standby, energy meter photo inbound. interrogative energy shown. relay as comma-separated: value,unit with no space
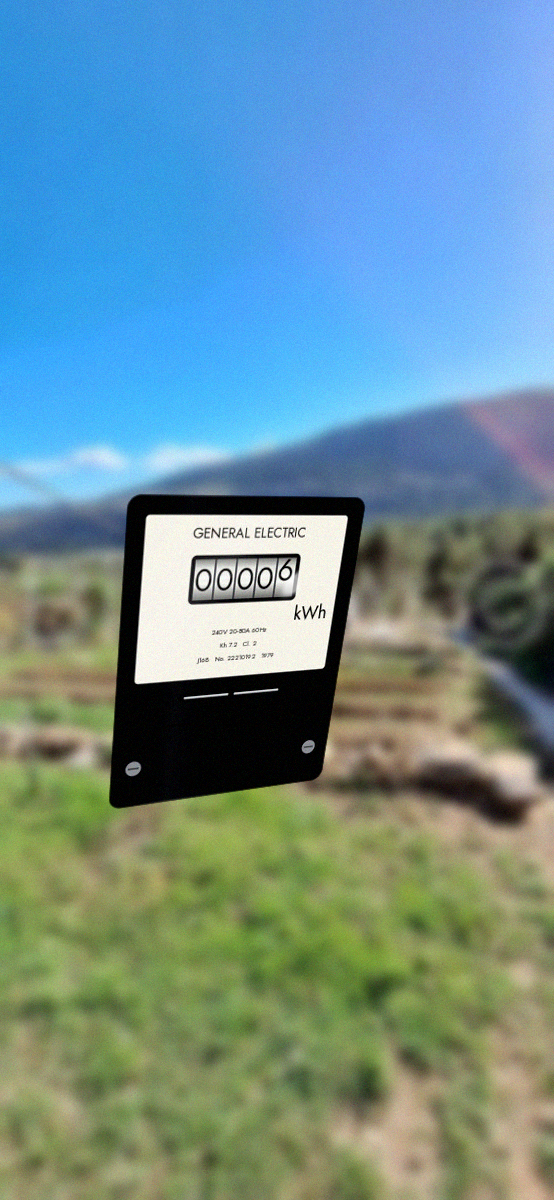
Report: 6,kWh
